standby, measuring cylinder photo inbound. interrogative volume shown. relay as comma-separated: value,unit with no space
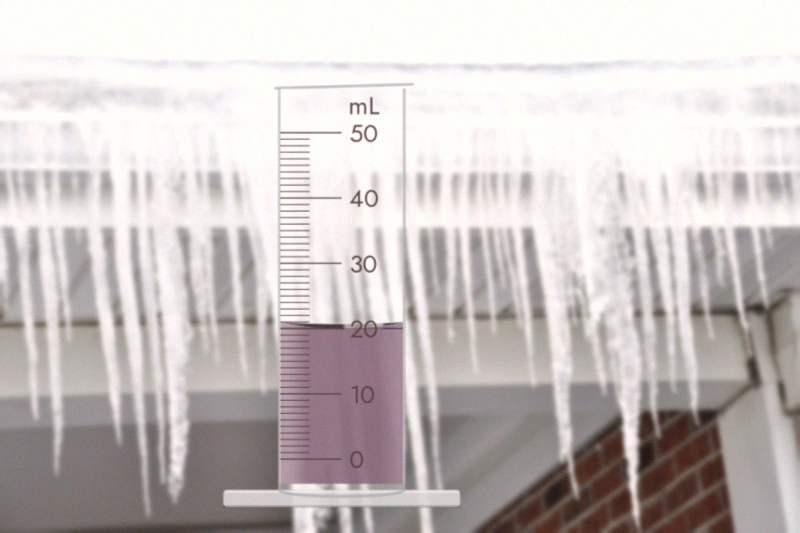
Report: 20,mL
